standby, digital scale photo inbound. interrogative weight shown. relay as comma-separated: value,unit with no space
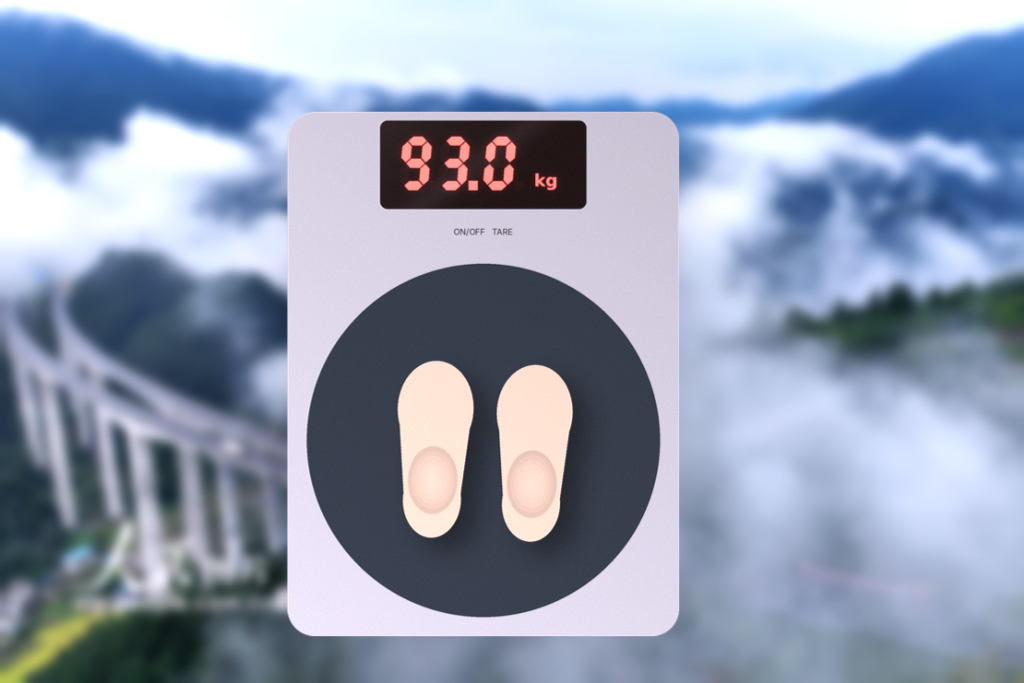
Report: 93.0,kg
